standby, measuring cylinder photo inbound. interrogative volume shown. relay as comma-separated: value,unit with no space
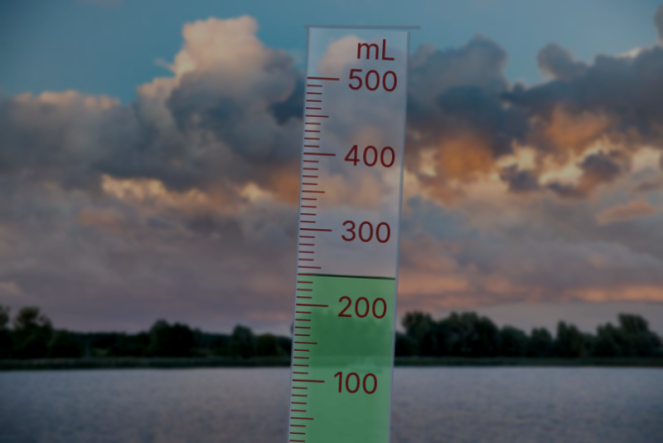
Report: 240,mL
